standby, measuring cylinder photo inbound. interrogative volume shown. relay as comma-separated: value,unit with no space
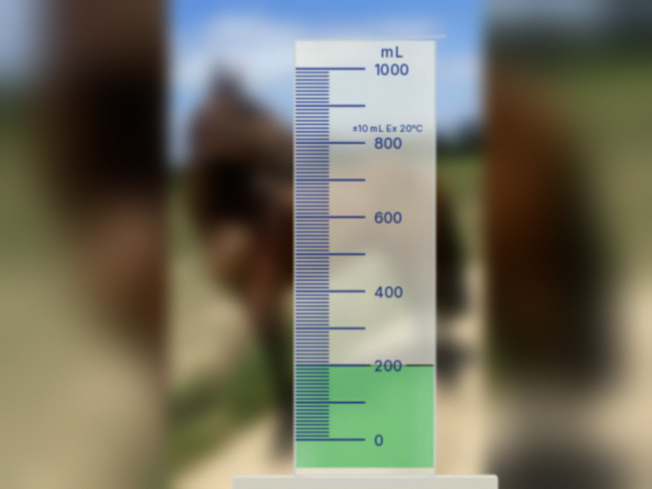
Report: 200,mL
